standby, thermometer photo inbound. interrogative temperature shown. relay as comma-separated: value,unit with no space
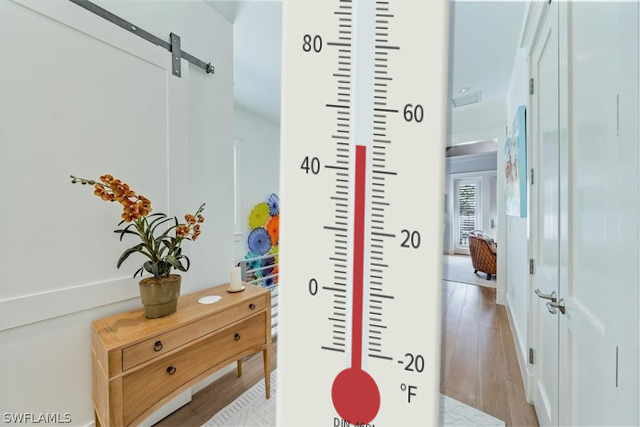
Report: 48,°F
